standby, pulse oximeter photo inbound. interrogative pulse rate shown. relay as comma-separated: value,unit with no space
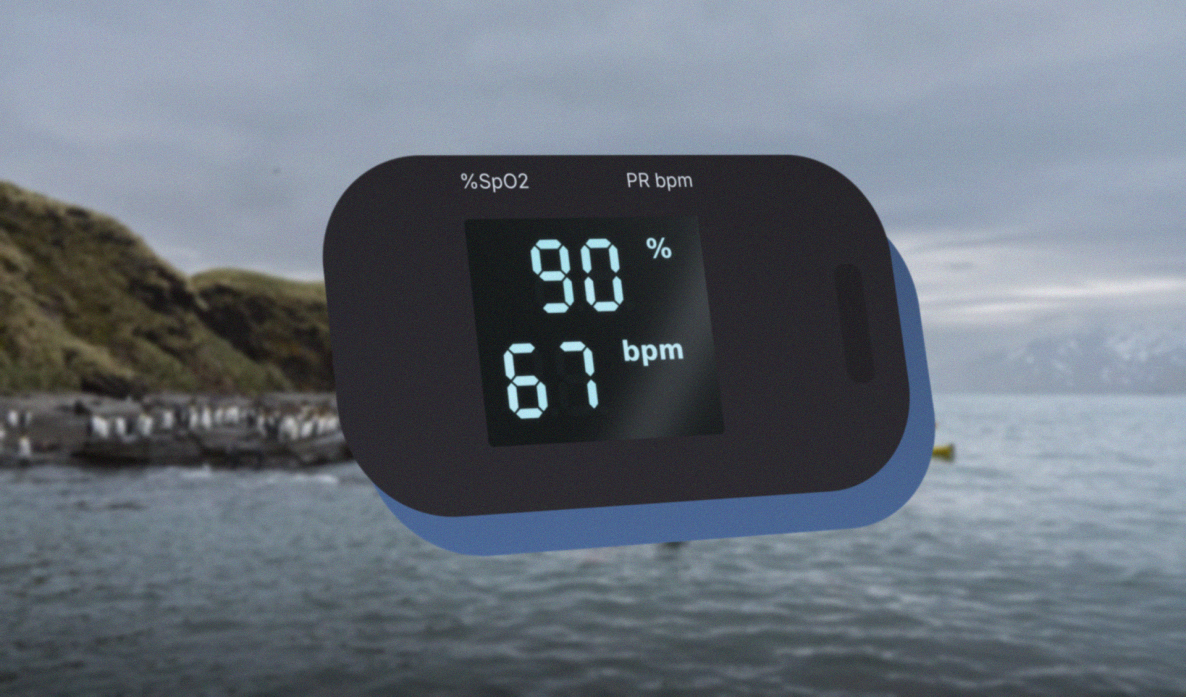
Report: 67,bpm
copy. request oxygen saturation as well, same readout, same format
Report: 90,%
